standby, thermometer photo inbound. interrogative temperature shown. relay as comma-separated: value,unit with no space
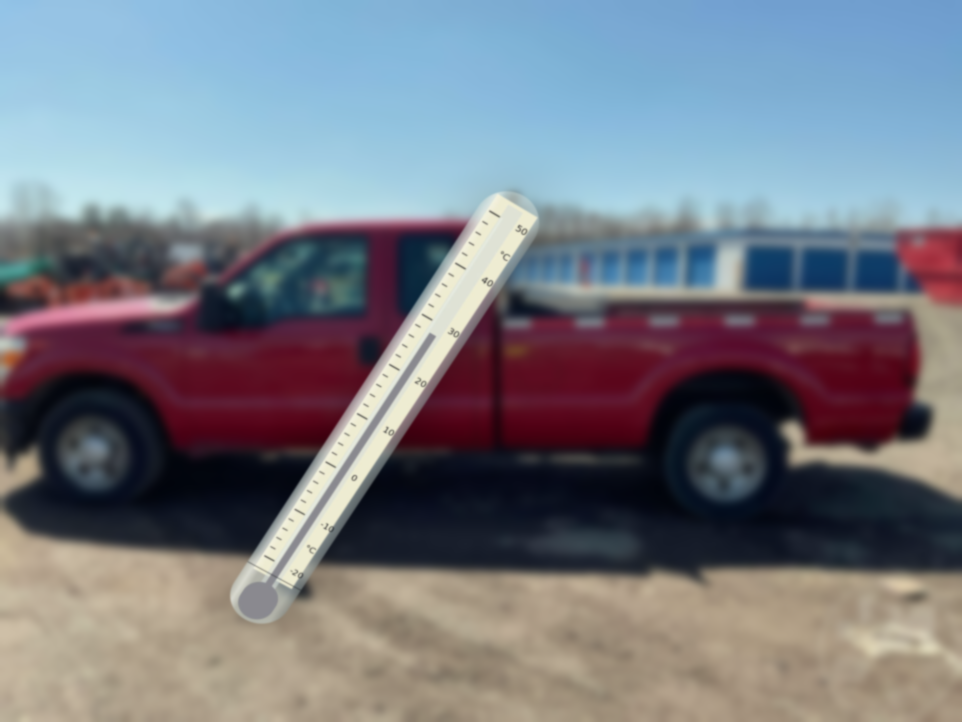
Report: 28,°C
